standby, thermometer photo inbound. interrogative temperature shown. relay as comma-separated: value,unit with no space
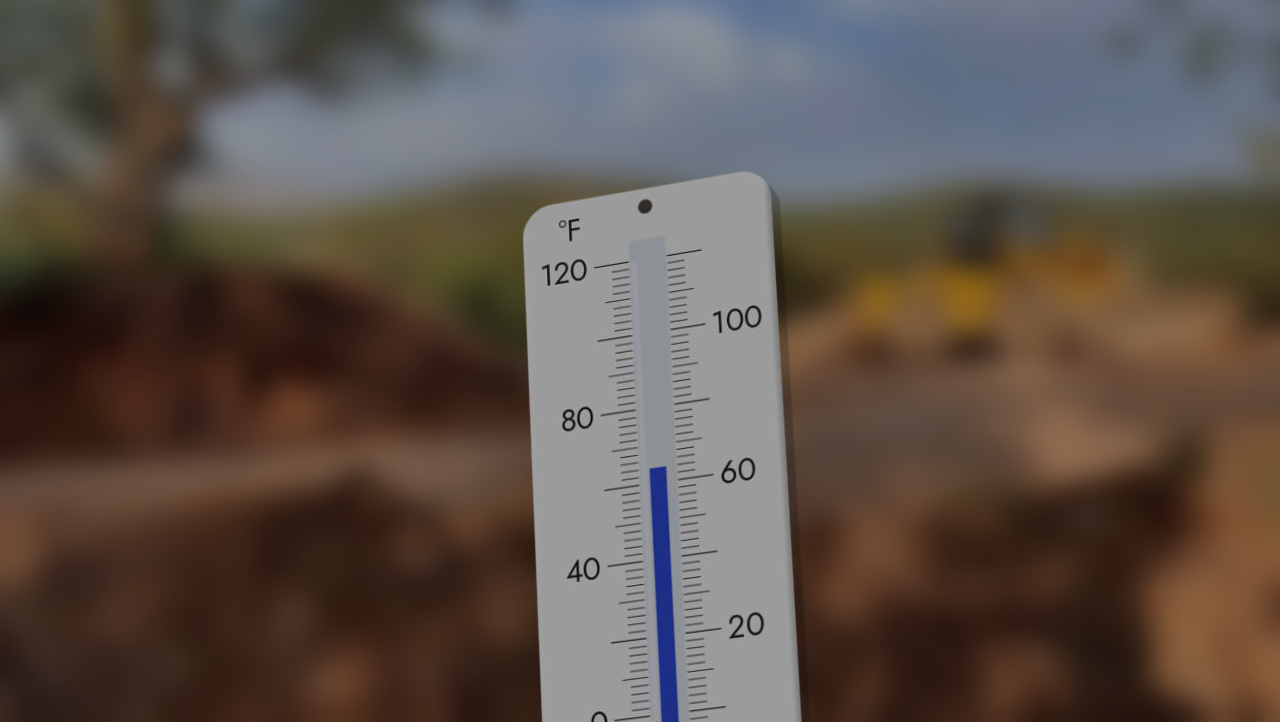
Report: 64,°F
